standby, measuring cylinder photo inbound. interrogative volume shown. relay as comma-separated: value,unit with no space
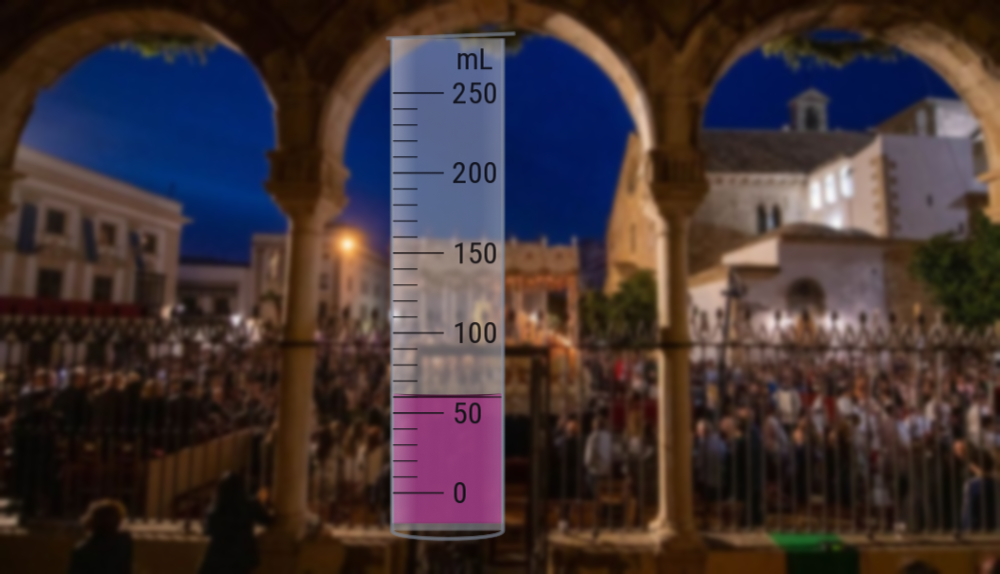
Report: 60,mL
